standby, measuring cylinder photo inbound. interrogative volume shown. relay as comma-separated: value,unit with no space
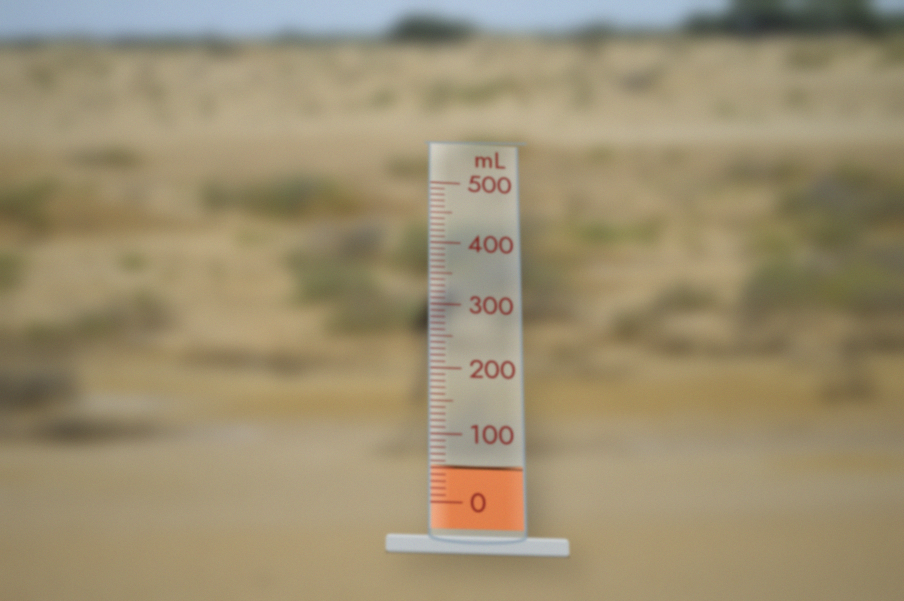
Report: 50,mL
